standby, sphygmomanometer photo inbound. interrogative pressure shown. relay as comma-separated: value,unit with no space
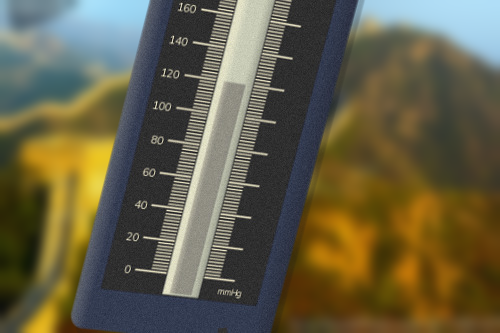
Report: 120,mmHg
